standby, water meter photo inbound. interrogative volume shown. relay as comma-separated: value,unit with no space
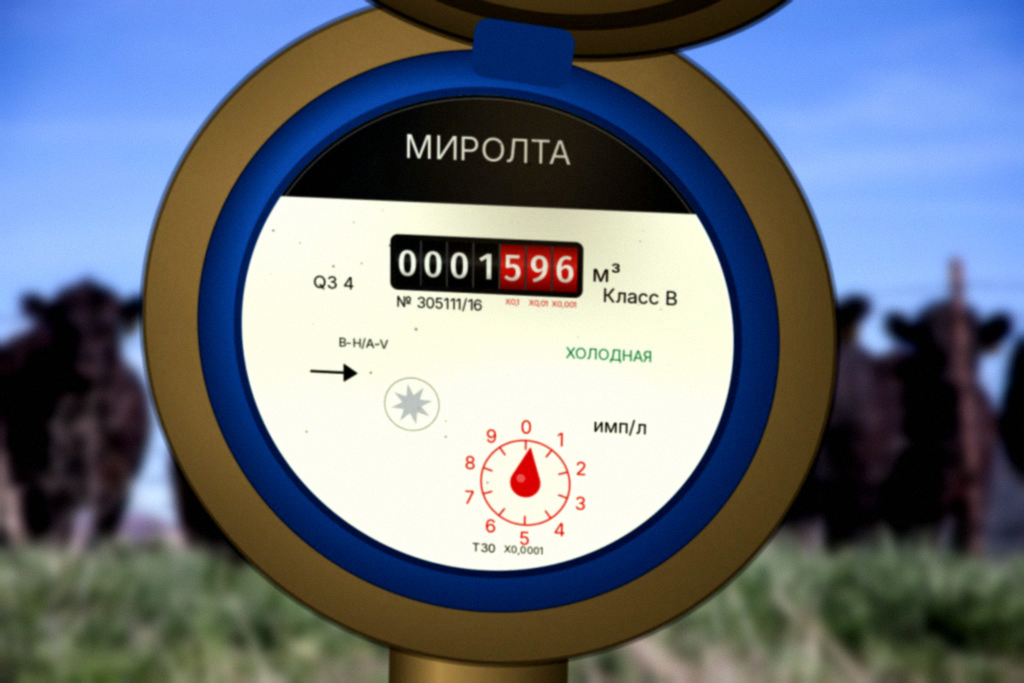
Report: 1.5960,m³
